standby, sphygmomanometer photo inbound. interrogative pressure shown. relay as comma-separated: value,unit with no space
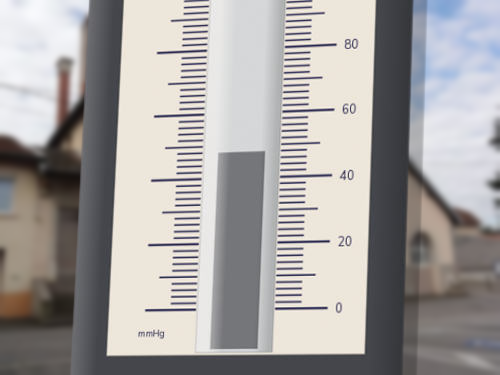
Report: 48,mmHg
